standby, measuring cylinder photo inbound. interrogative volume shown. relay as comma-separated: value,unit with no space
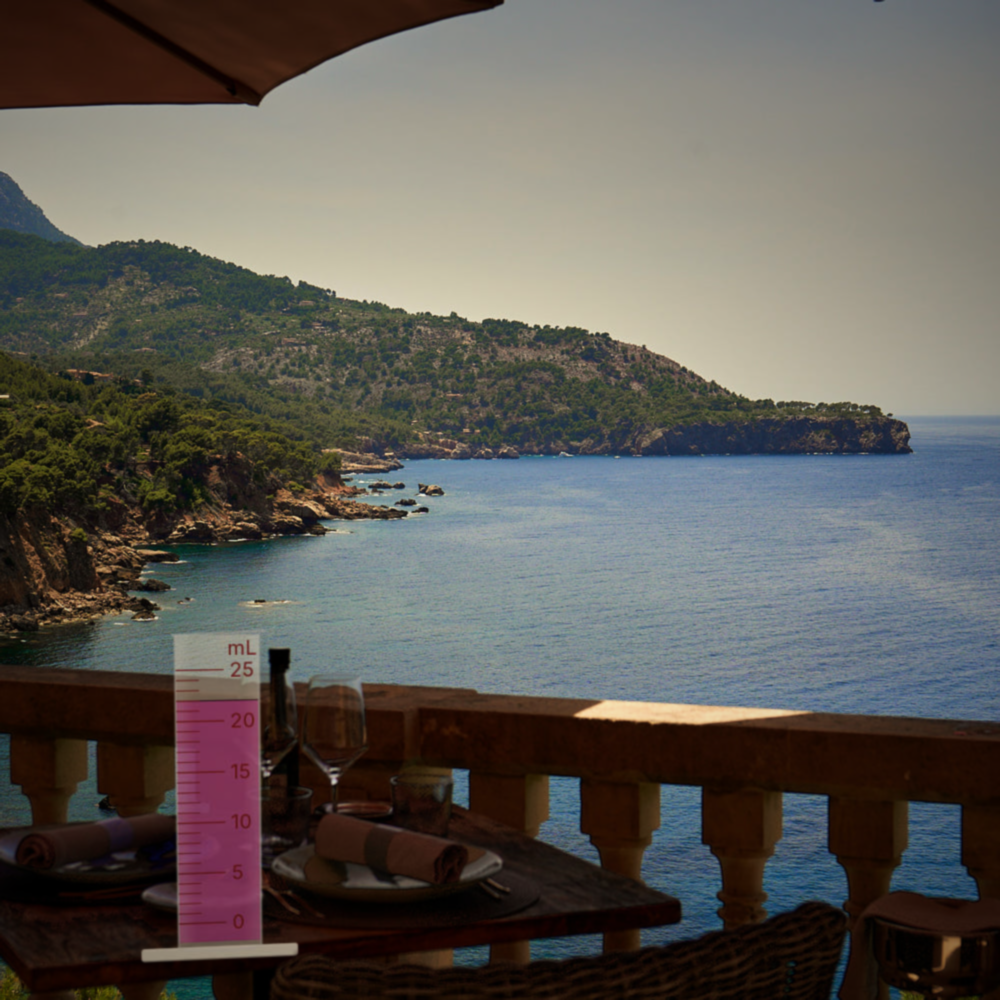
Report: 22,mL
